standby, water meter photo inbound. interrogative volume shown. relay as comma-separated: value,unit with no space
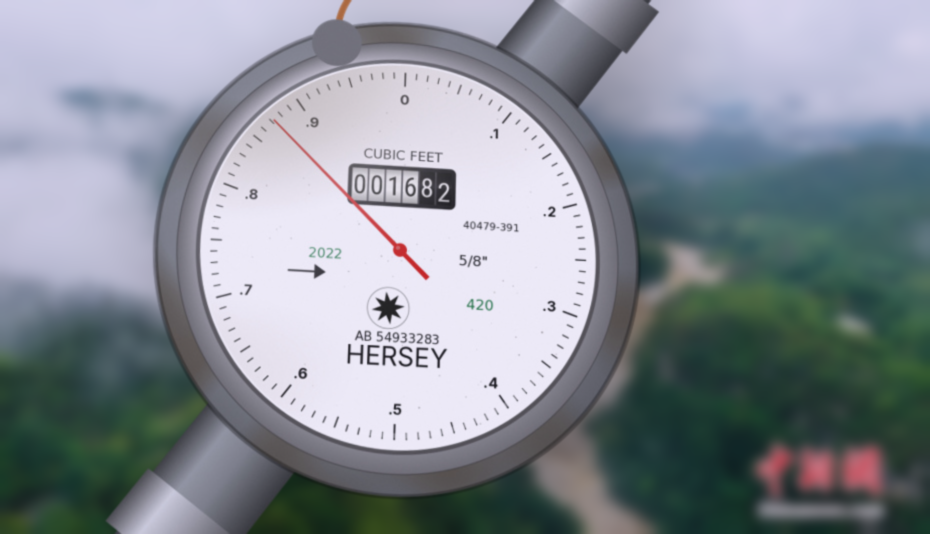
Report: 1681.87,ft³
